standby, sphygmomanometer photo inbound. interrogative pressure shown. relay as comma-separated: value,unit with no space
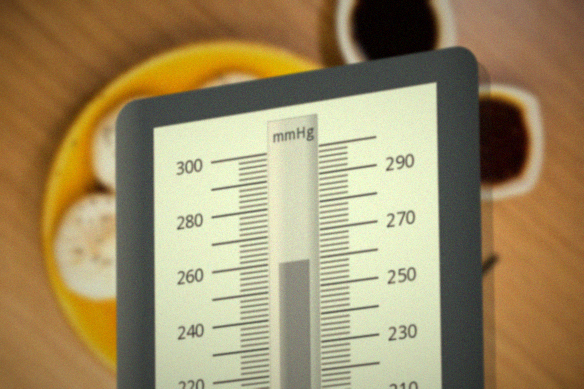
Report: 260,mmHg
